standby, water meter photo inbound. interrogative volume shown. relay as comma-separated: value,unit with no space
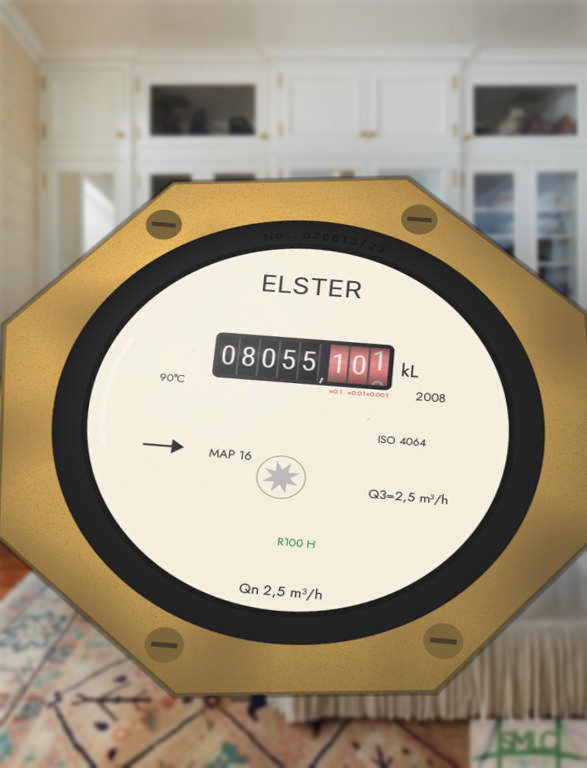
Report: 8055.101,kL
